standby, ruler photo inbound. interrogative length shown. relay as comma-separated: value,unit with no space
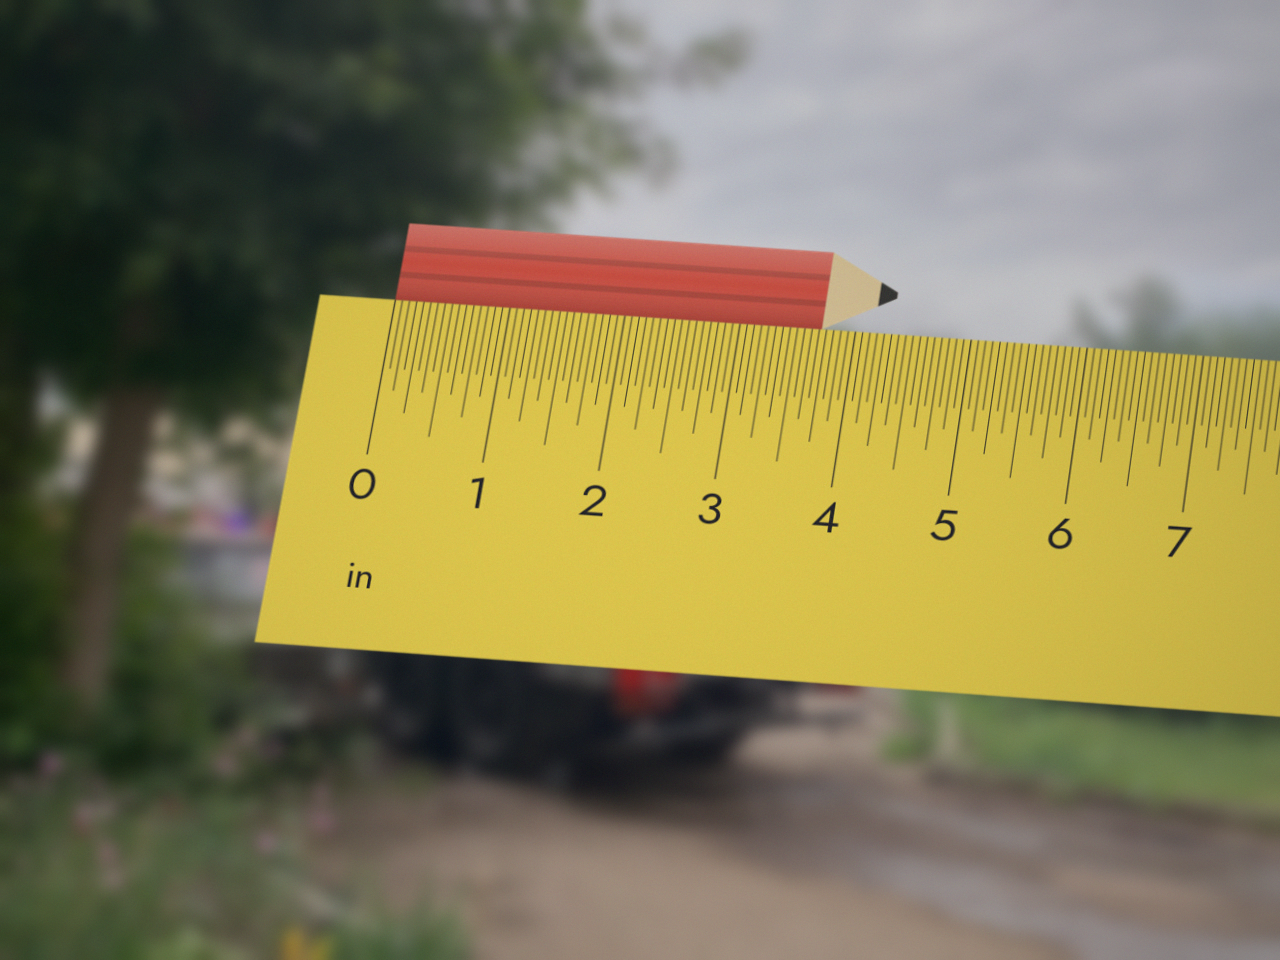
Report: 4.3125,in
